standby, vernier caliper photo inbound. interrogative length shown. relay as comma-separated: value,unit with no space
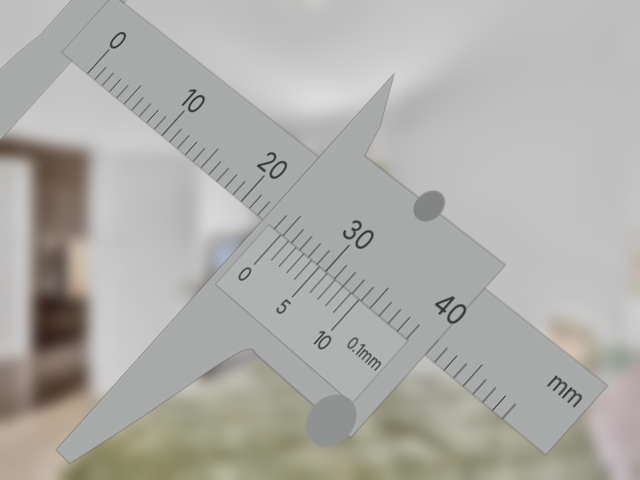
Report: 24.8,mm
